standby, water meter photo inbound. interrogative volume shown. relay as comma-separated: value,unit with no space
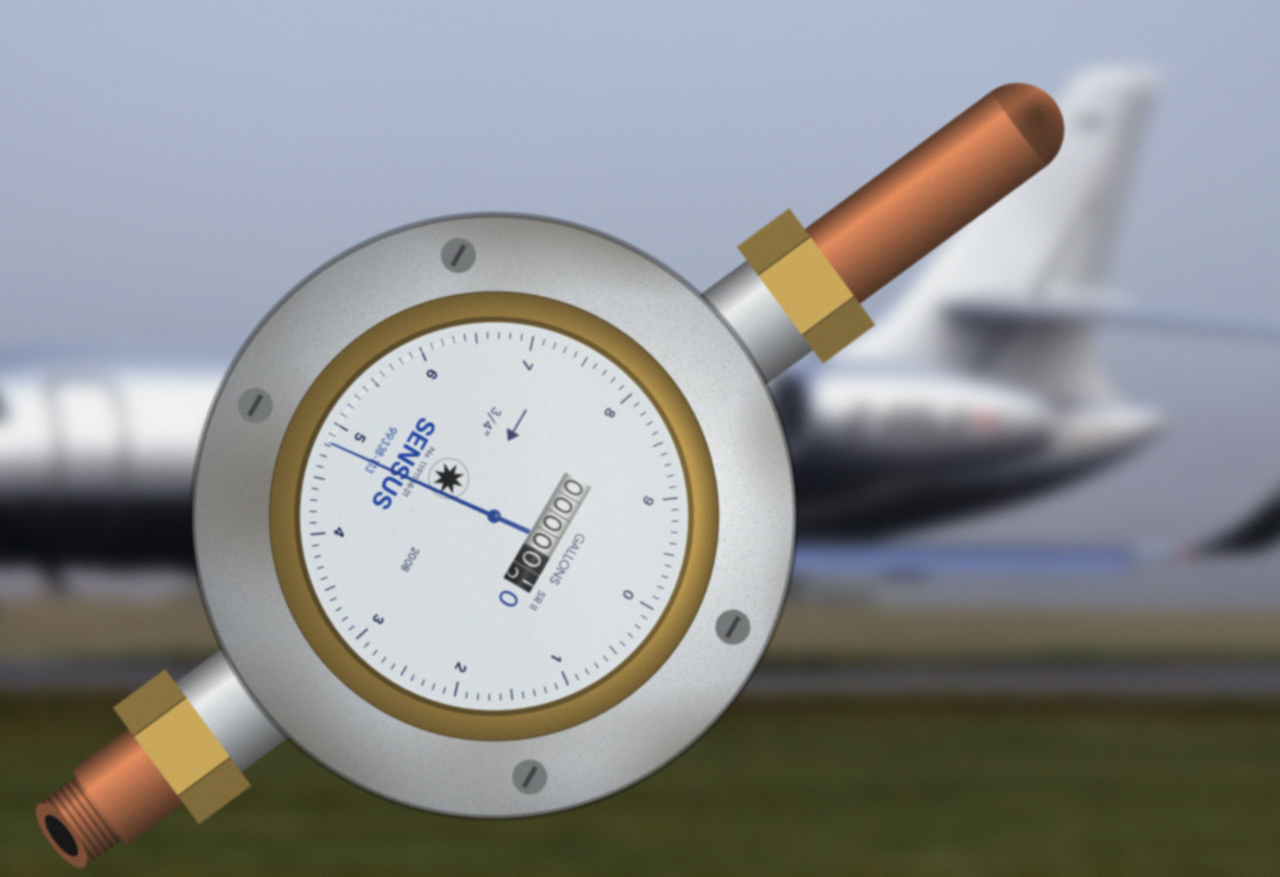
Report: 14.8,gal
